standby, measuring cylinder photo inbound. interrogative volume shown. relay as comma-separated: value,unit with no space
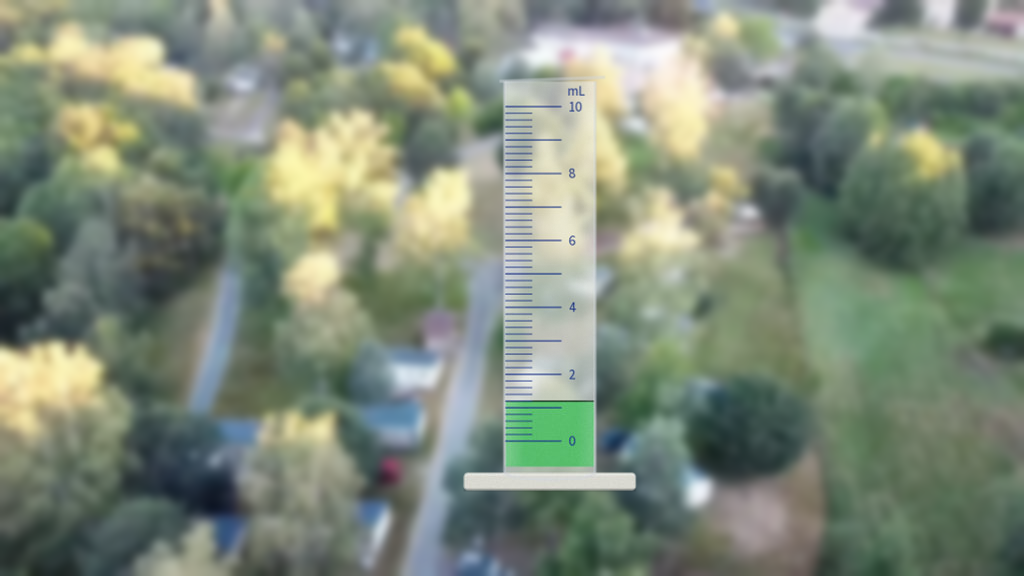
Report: 1.2,mL
